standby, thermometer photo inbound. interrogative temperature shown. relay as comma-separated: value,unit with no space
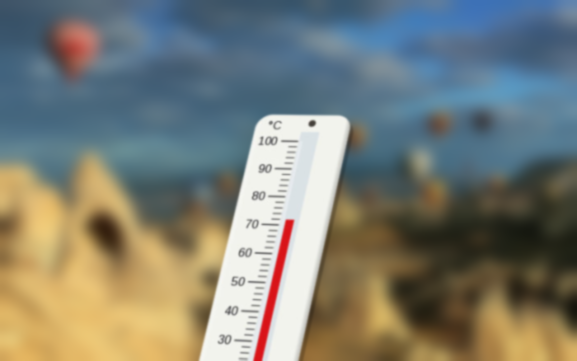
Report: 72,°C
